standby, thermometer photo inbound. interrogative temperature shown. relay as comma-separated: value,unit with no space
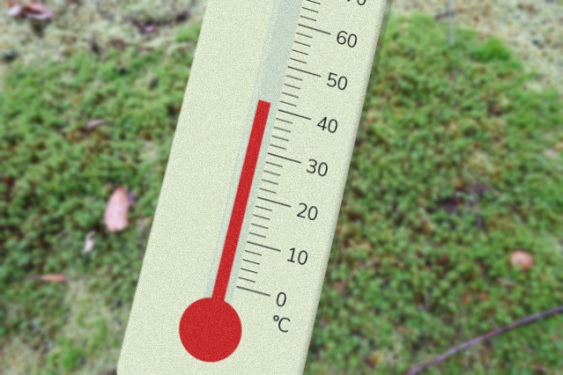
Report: 41,°C
